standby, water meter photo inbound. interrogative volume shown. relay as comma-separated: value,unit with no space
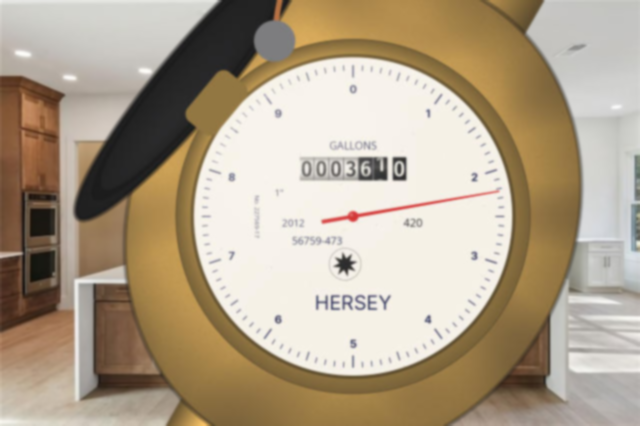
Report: 3612.2,gal
